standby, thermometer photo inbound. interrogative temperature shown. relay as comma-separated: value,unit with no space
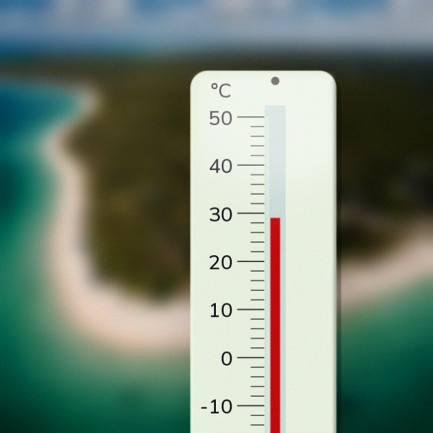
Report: 29,°C
